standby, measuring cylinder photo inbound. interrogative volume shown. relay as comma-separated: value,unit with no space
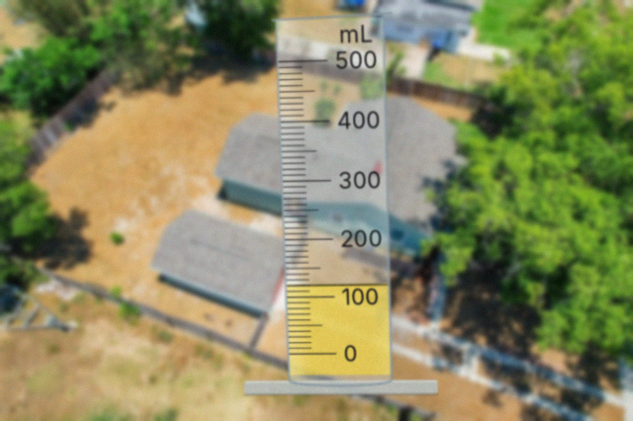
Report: 120,mL
